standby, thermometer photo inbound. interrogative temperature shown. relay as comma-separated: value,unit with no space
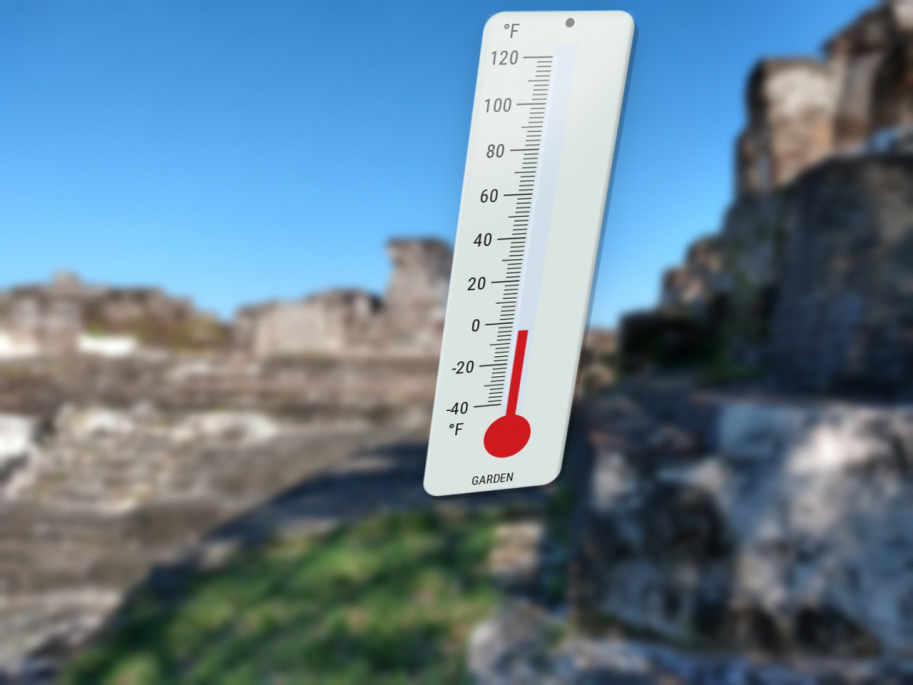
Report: -4,°F
